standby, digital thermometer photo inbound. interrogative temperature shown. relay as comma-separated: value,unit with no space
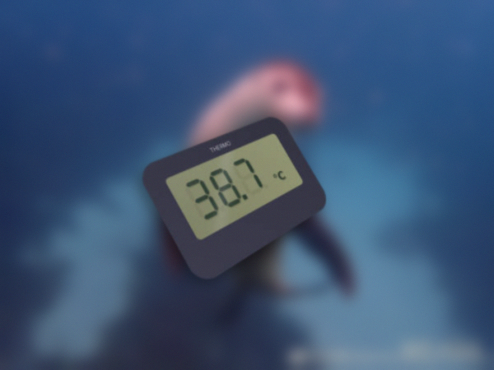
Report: 38.7,°C
